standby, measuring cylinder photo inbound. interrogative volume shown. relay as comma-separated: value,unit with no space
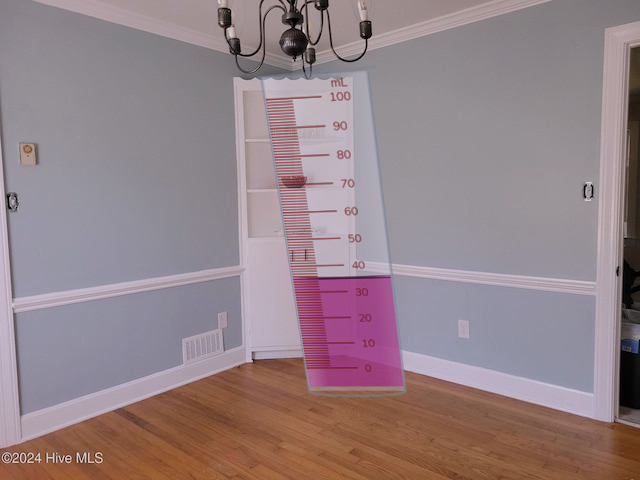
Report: 35,mL
